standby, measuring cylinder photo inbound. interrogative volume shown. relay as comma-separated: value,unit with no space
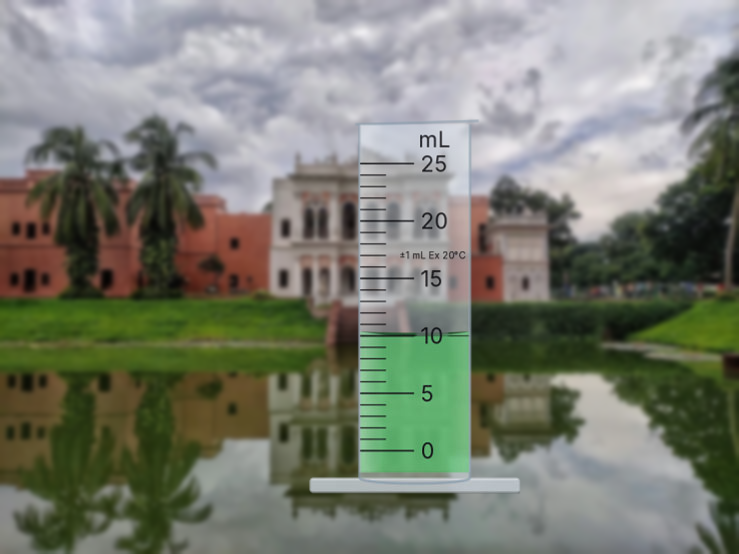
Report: 10,mL
